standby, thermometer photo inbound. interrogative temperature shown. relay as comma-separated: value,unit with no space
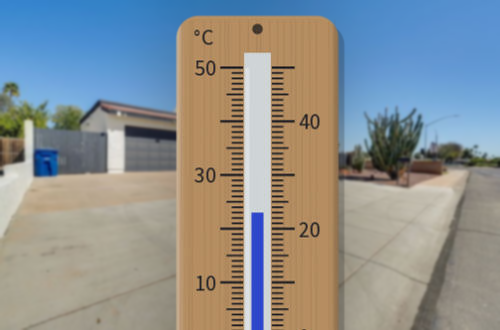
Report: 23,°C
